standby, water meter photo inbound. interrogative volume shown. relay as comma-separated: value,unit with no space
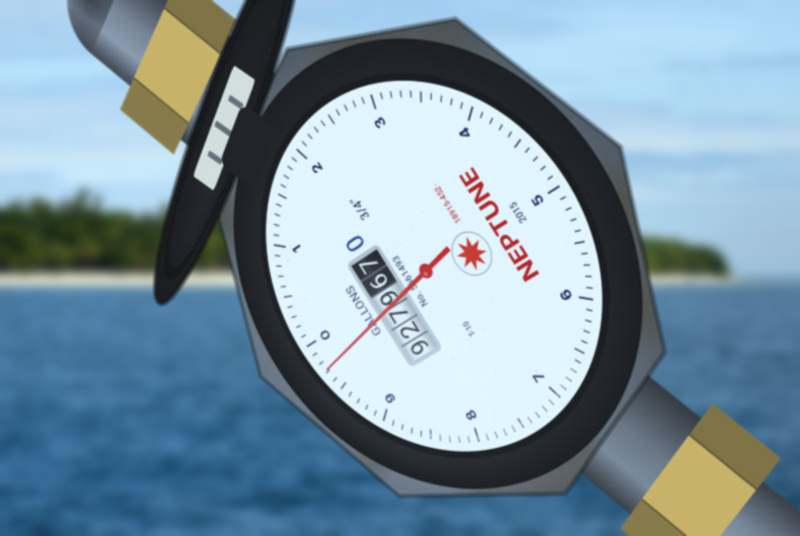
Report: 9279669.7,gal
